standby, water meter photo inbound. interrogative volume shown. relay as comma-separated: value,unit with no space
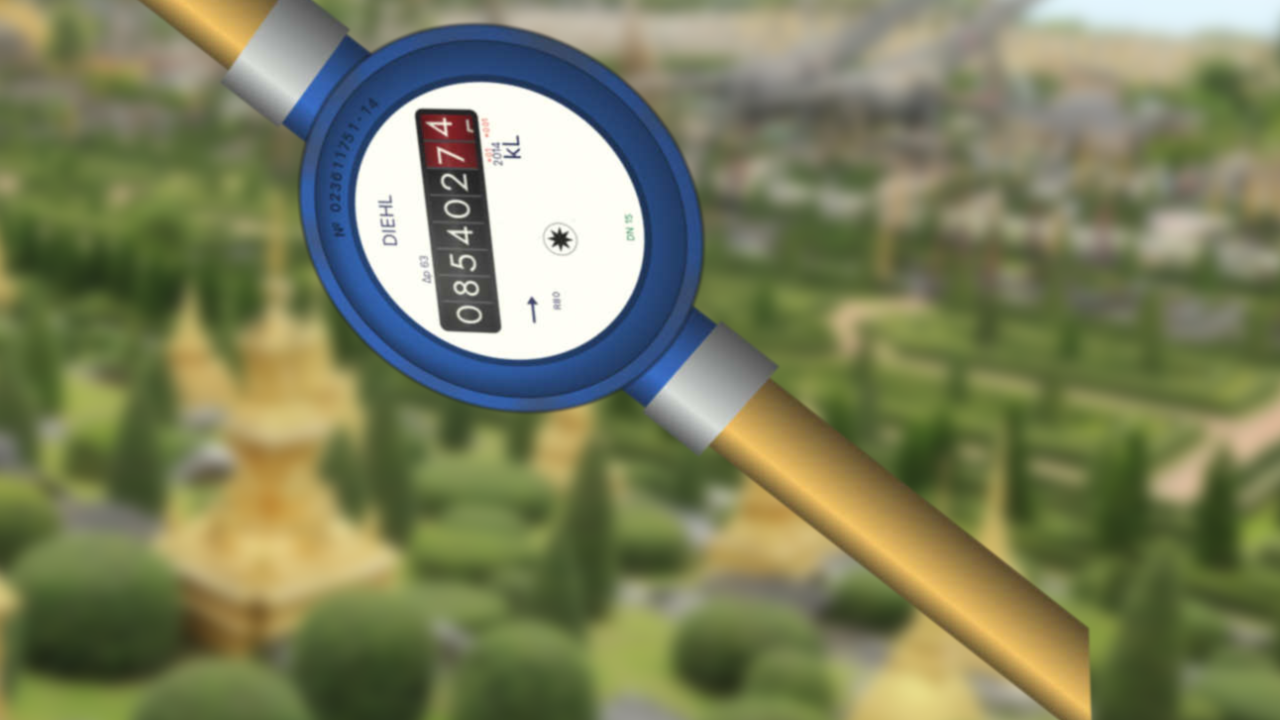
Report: 85402.74,kL
